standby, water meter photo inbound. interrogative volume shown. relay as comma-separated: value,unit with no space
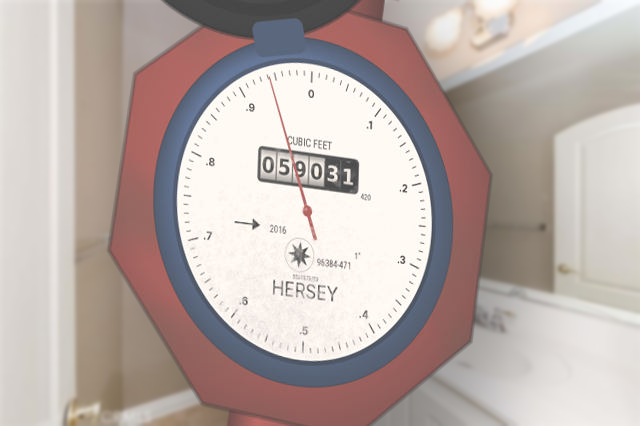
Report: 59030.94,ft³
